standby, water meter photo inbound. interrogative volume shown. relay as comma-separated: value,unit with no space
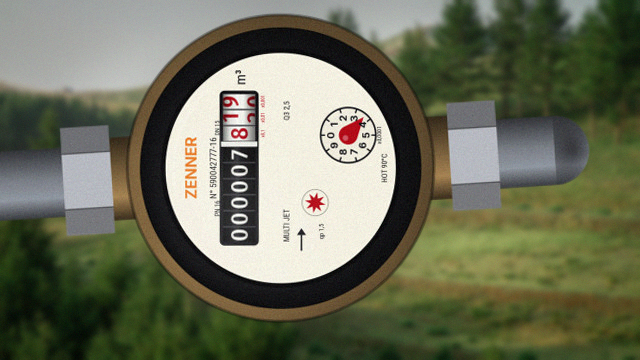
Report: 7.8193,m³
